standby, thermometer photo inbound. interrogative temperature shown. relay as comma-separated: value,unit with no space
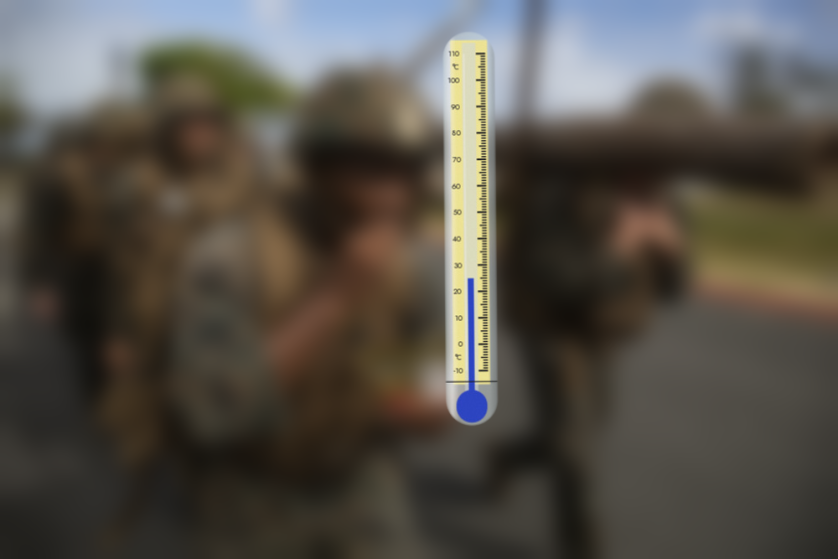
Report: 25,°C
